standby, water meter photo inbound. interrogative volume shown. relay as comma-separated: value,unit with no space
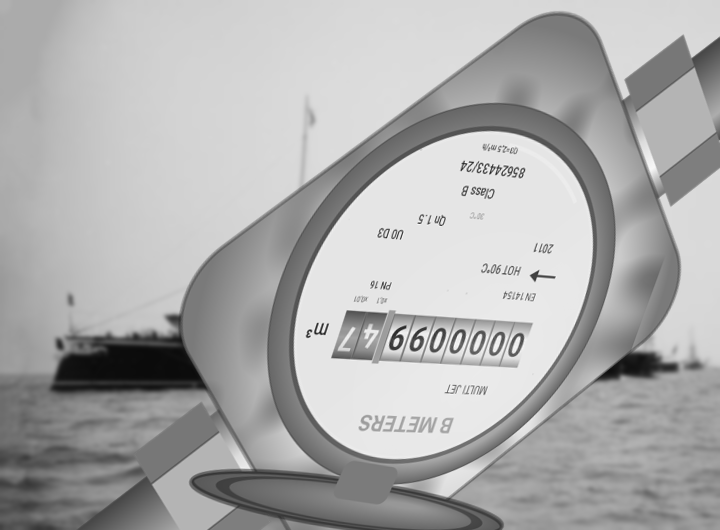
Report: 99.47,m³
